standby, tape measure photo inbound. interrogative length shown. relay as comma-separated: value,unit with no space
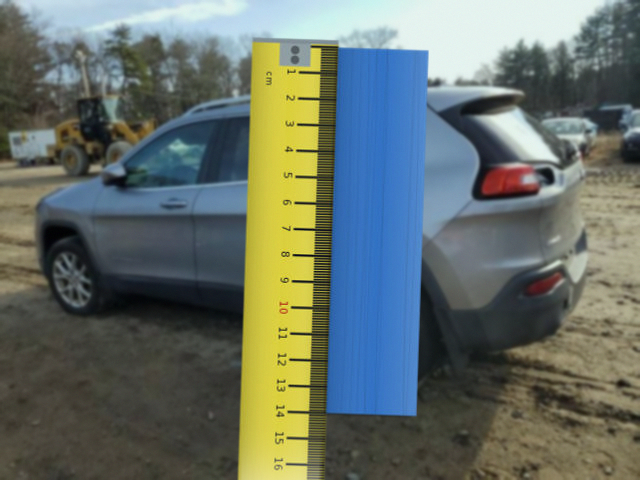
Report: 14,cm
